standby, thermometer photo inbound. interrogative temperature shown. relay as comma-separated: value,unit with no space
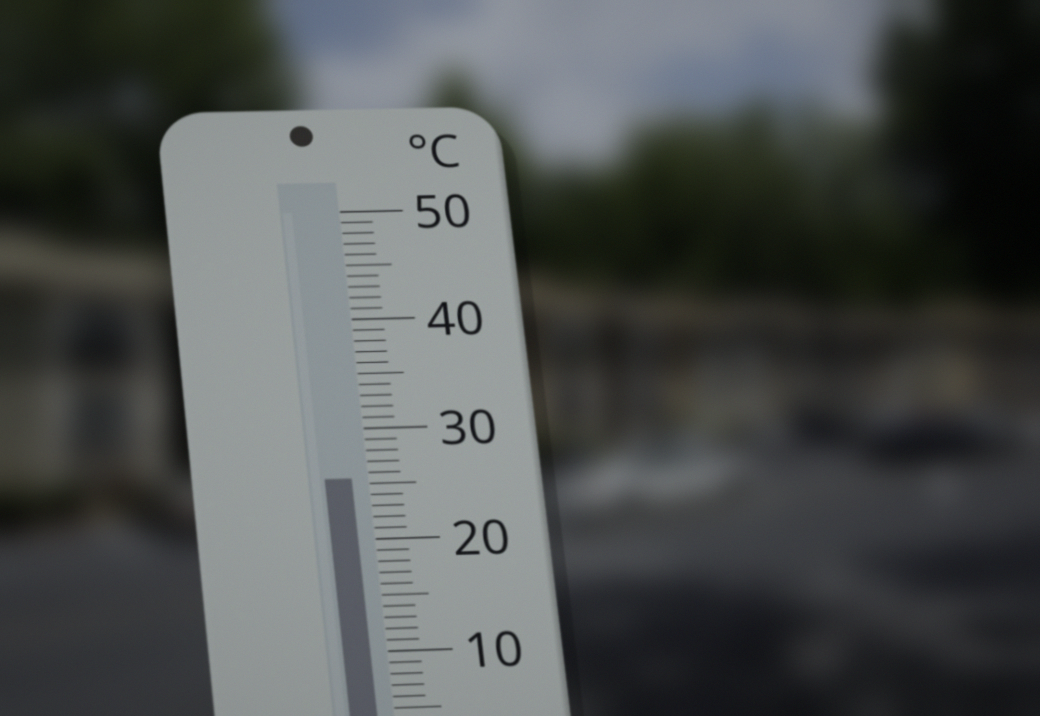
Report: 25.5,°C
